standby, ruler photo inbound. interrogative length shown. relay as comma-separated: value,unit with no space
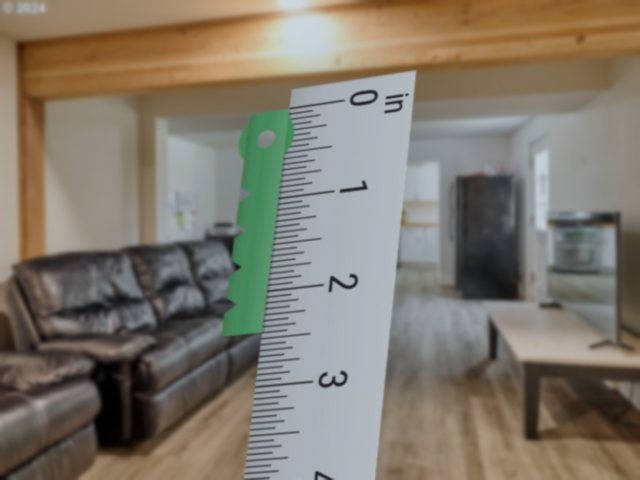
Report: 2.4375,in
